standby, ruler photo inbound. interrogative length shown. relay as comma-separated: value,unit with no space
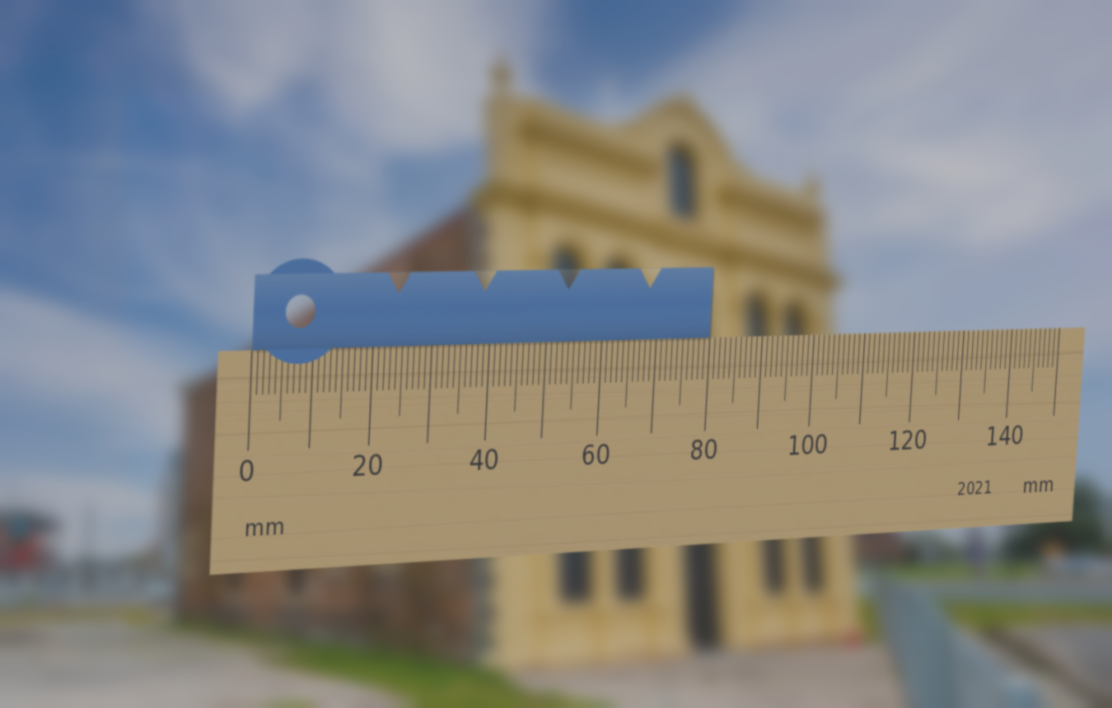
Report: 80,mm
